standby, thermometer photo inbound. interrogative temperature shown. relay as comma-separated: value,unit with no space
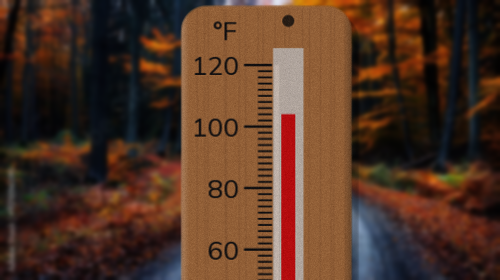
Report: 104,°F
